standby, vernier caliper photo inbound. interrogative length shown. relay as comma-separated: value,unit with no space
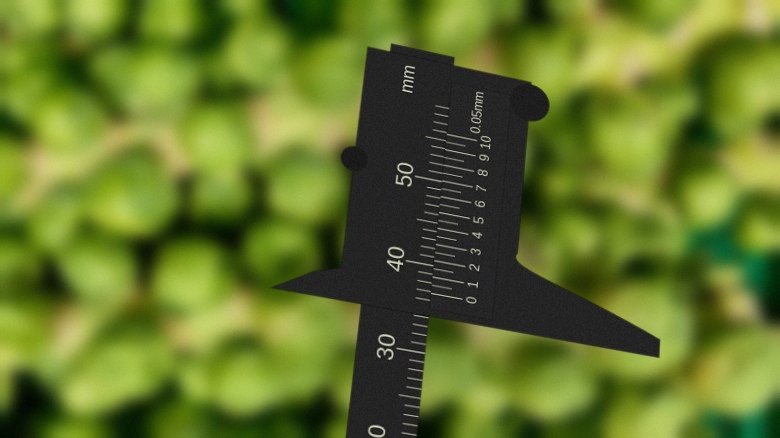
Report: 36.8,mm
